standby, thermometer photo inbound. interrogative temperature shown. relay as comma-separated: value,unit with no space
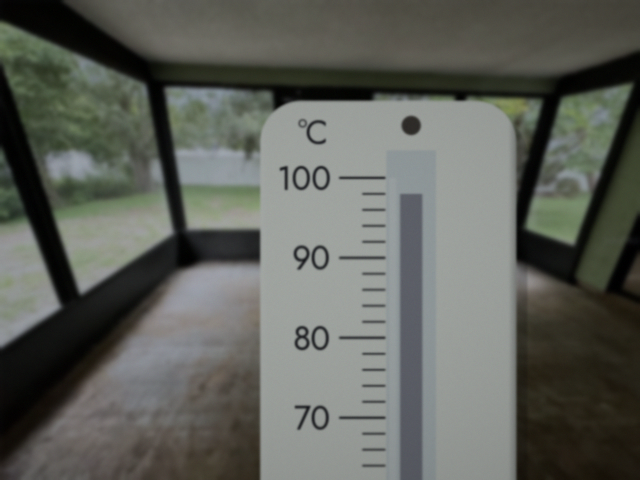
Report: 98,°C
